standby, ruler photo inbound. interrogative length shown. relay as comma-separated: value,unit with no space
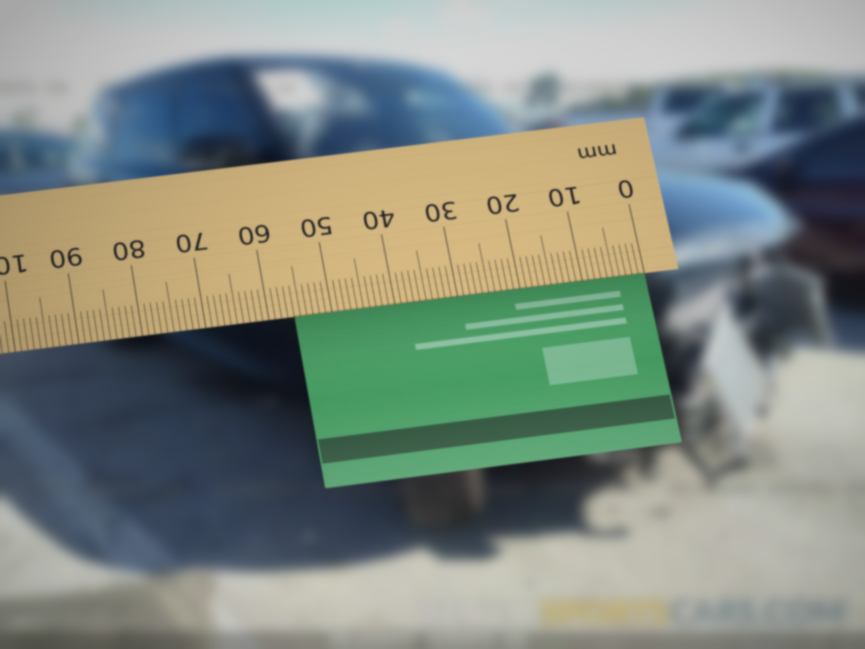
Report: 56,mm
